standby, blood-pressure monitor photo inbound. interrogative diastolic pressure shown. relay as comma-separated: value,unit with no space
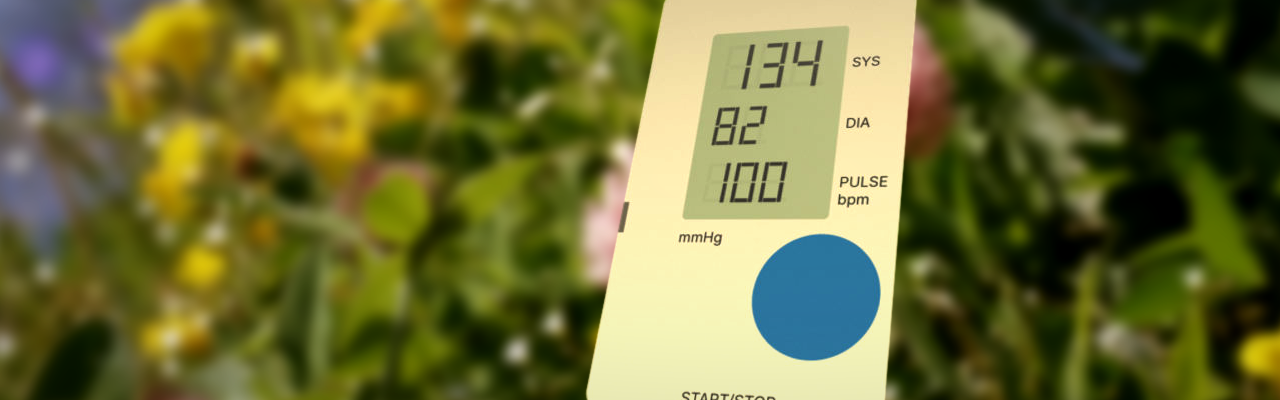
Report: 82,mmHg
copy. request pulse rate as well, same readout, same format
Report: 100,bpm
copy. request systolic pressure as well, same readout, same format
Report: 134,mmHg
